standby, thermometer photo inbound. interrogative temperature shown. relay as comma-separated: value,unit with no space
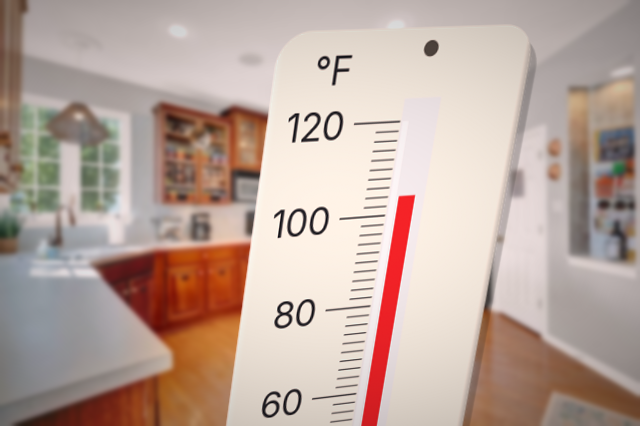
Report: 104,°F
